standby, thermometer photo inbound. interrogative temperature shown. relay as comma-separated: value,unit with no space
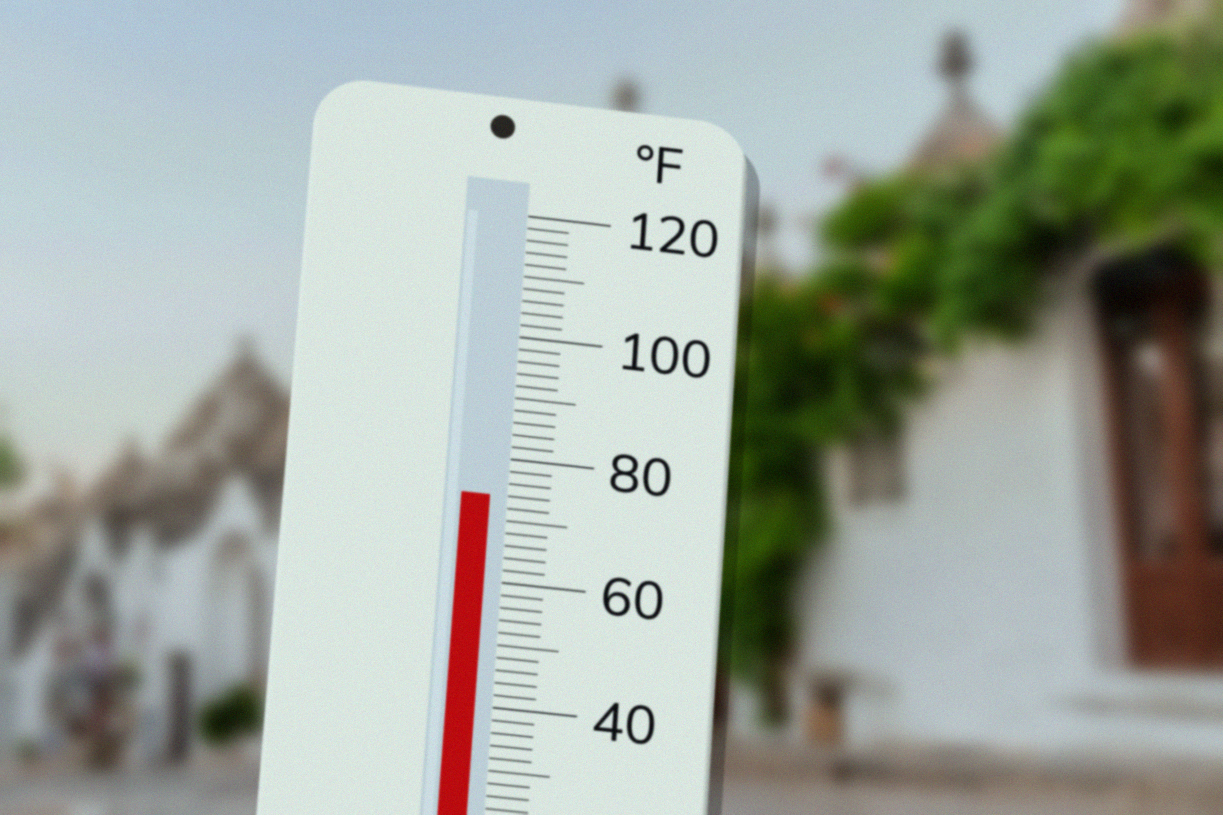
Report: 74,°F
